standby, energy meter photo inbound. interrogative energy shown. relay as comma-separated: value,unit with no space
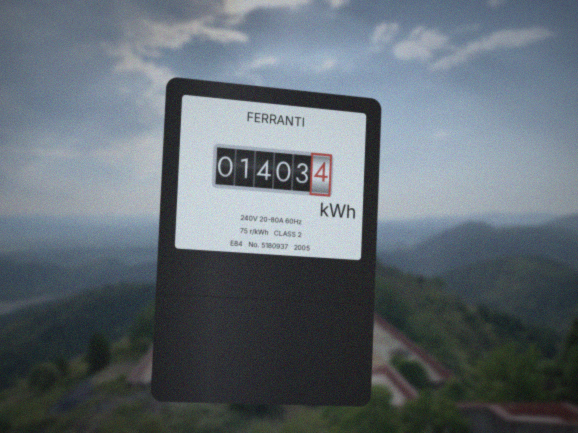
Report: 1403.4,kWh
